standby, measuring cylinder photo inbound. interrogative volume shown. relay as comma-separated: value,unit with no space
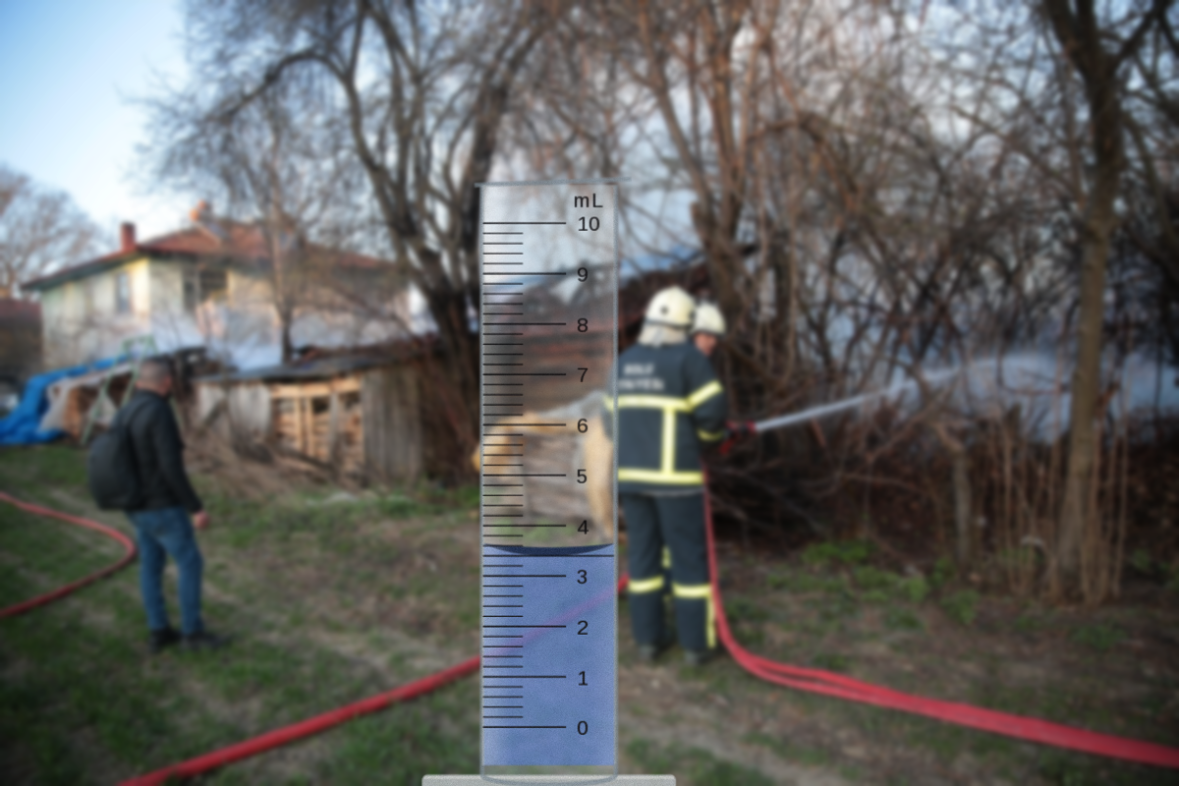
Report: 3.4,mL
